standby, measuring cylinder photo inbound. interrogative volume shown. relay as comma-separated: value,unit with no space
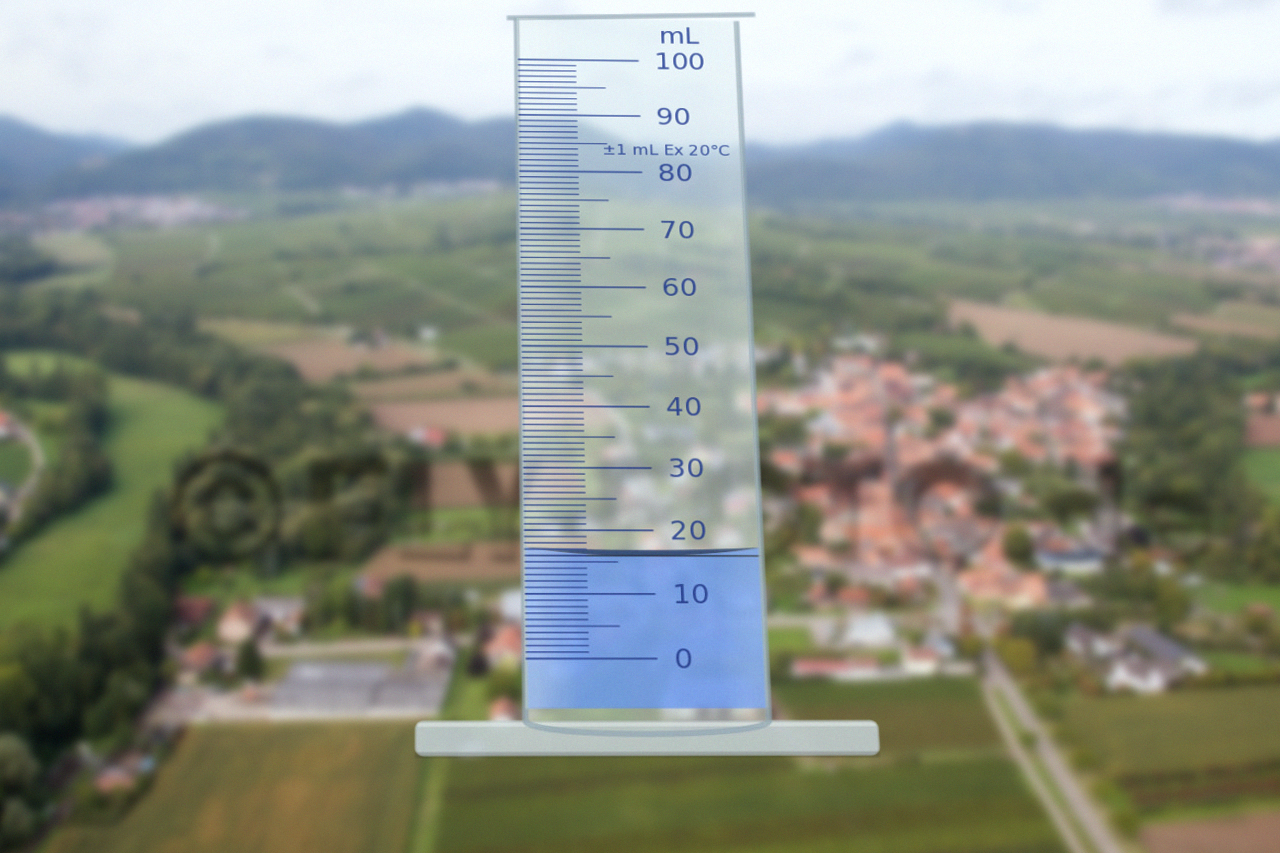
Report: 16,mL
